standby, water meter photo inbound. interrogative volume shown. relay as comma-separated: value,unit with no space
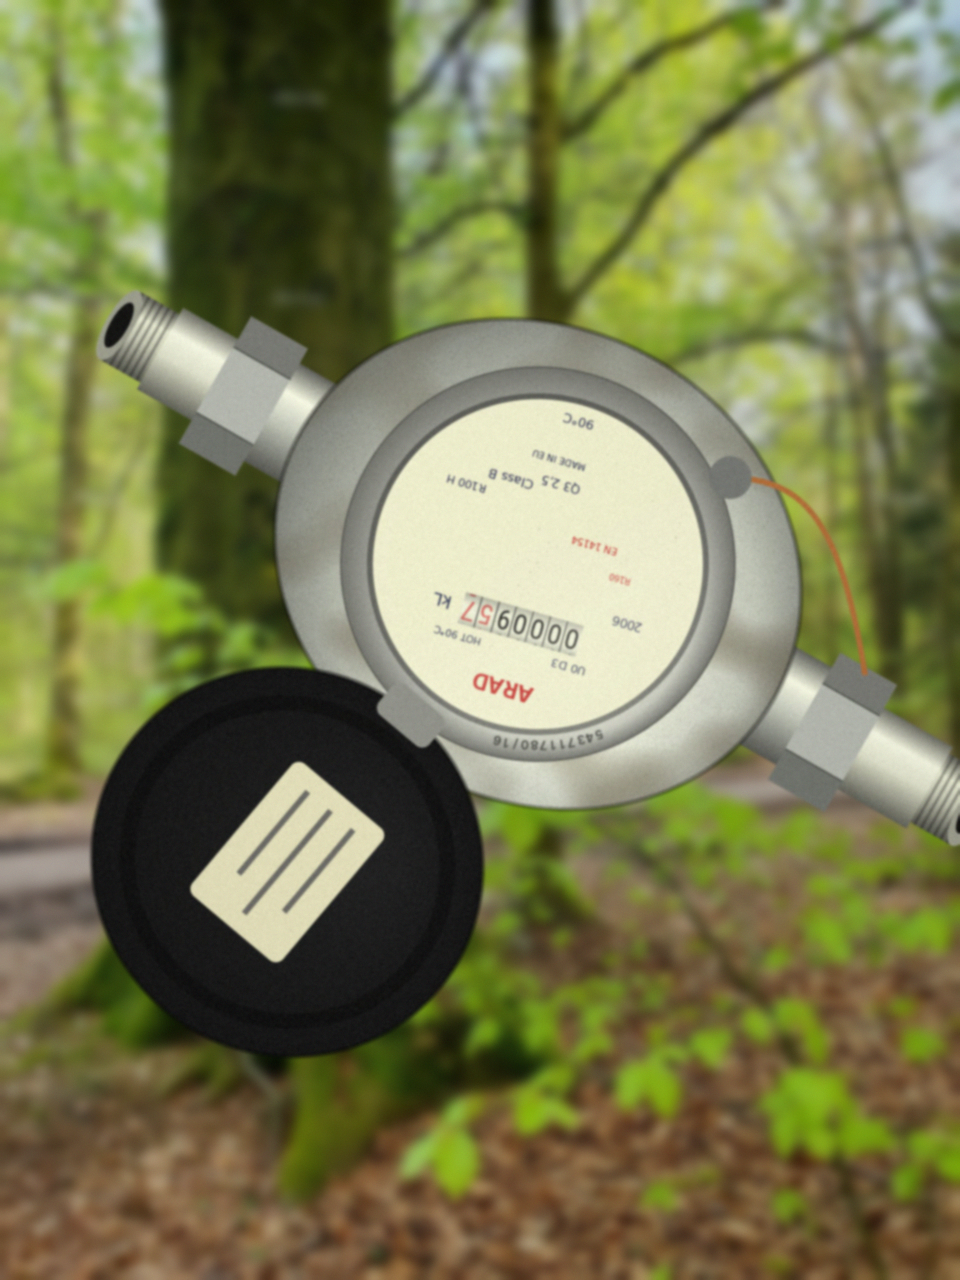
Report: 9.57,kL
